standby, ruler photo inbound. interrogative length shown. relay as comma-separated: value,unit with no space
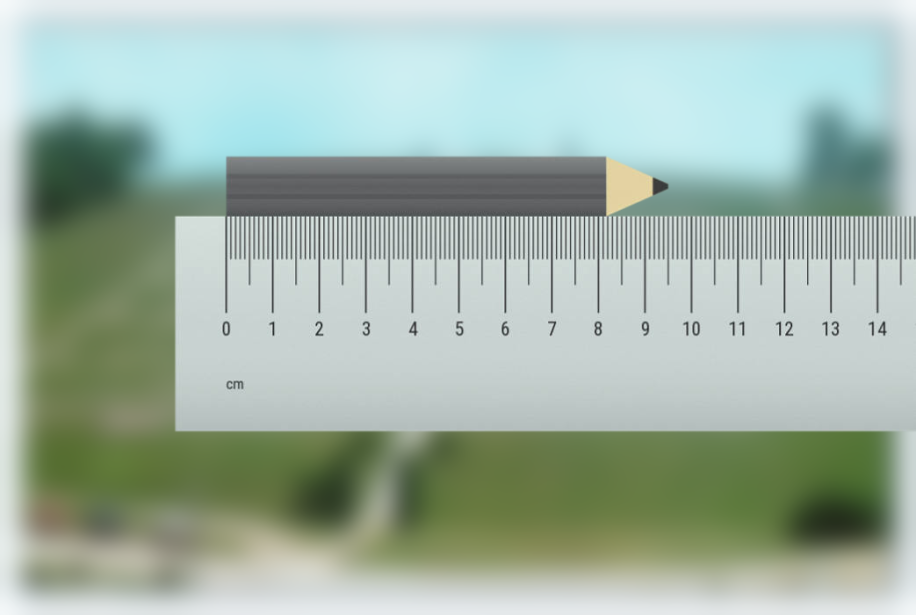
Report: 9.5,cm
